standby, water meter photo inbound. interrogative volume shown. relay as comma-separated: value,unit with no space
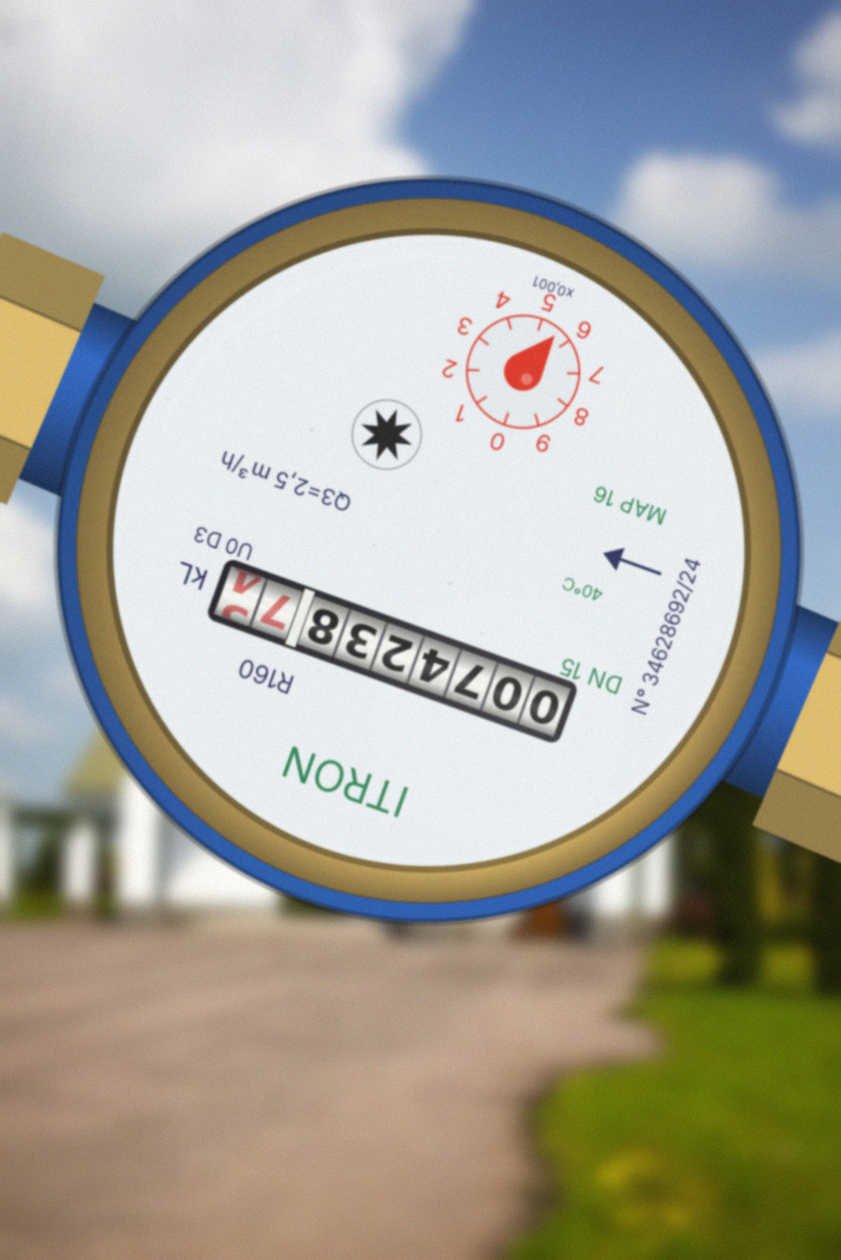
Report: 74238.735,kL
